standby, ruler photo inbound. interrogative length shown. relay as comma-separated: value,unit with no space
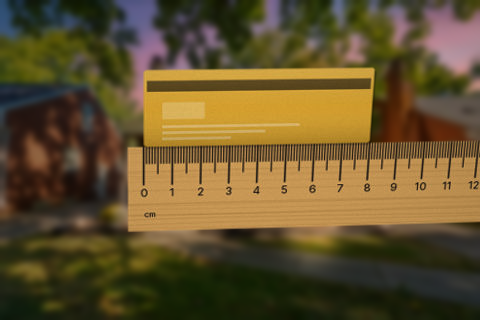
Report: 8,cm
